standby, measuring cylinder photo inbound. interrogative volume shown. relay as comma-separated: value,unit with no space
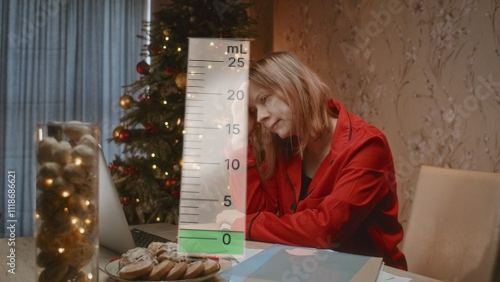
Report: 1,mL
